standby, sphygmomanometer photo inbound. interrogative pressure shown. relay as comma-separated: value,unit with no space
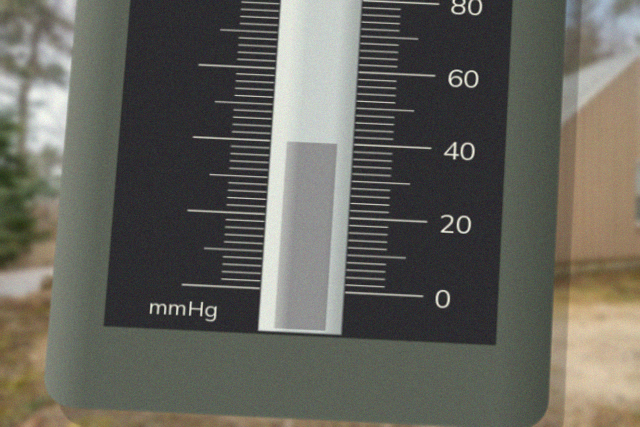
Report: 40,mmHg
